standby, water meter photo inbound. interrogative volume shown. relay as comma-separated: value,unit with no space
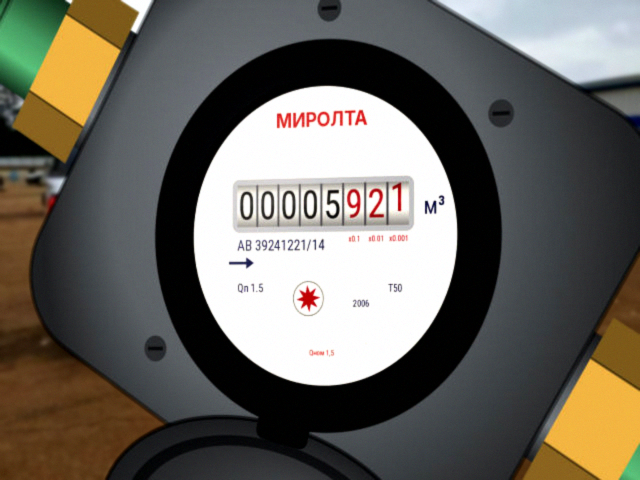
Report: 5.921,m³
